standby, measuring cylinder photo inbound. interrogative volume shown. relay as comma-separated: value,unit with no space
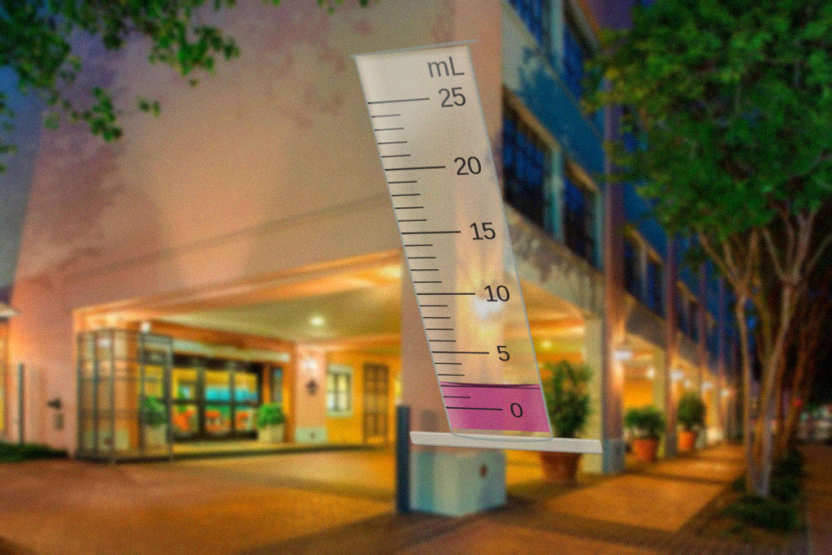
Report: 2,mL
